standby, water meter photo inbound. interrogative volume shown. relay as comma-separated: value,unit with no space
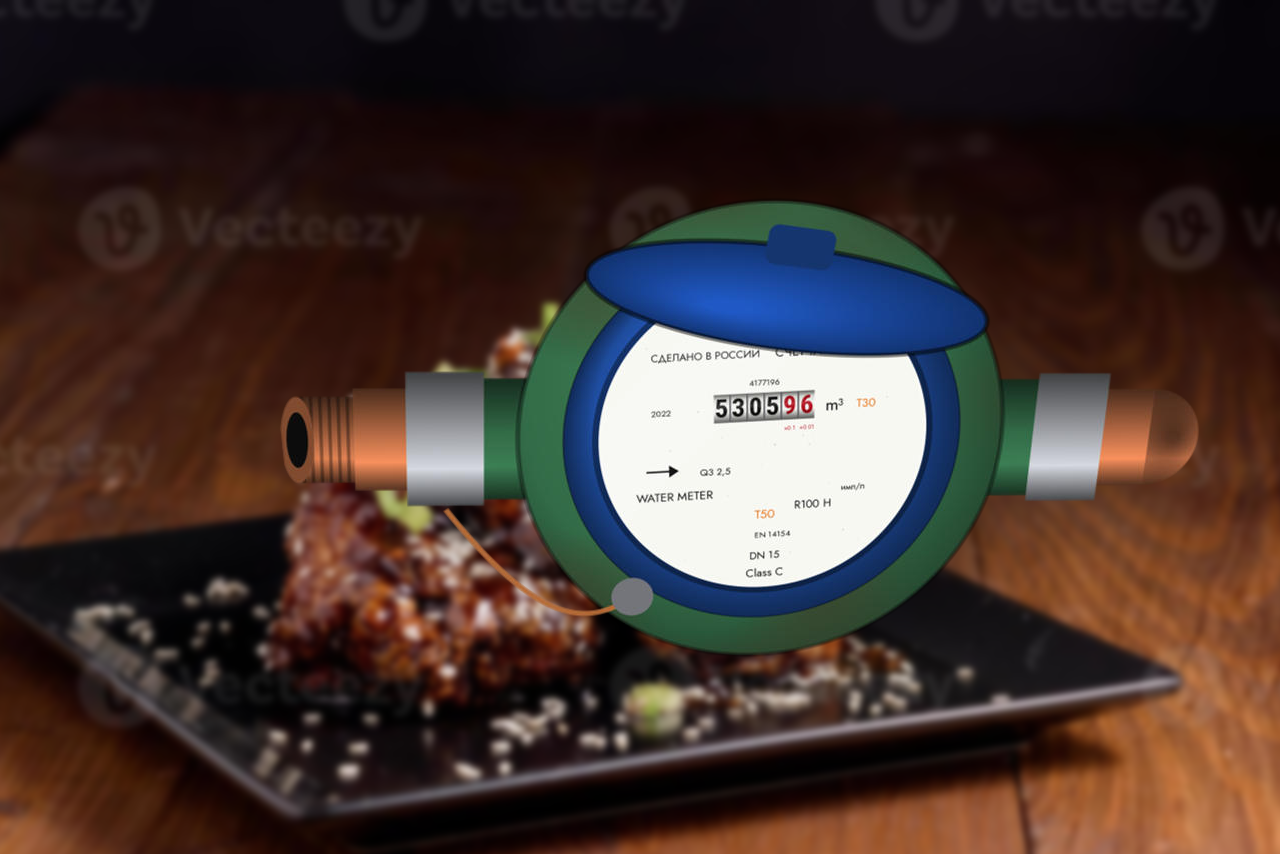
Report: 5305.96,m³
